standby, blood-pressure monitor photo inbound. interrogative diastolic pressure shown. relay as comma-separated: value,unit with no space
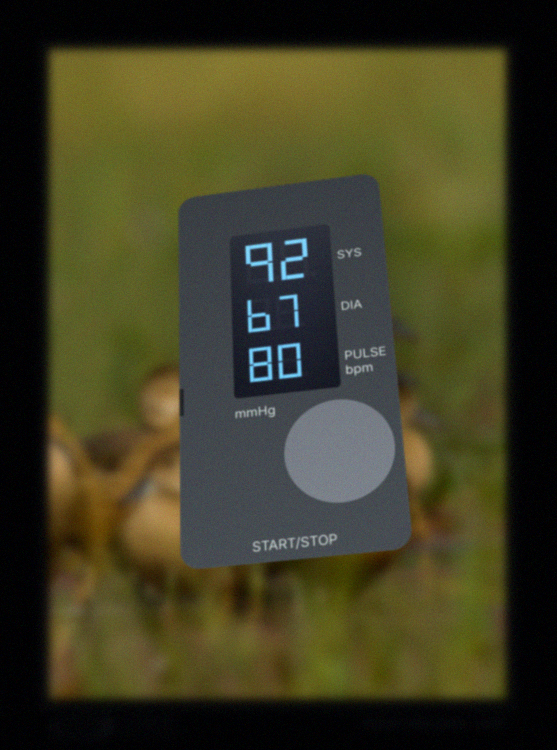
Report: 67,mmHg
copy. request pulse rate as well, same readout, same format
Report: 80,bpm
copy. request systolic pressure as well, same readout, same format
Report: 92,mmHg
